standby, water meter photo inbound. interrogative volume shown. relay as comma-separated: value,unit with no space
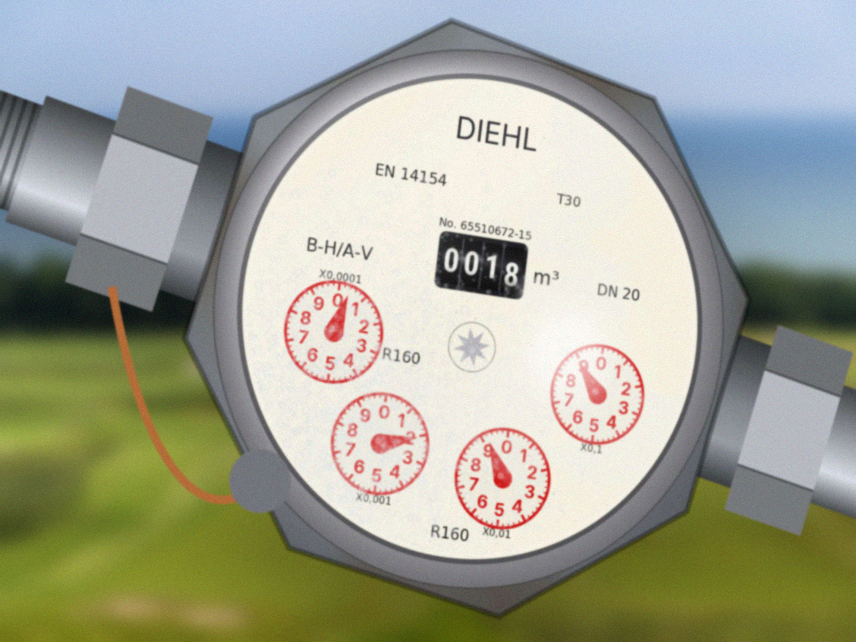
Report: 17.8920,m³
